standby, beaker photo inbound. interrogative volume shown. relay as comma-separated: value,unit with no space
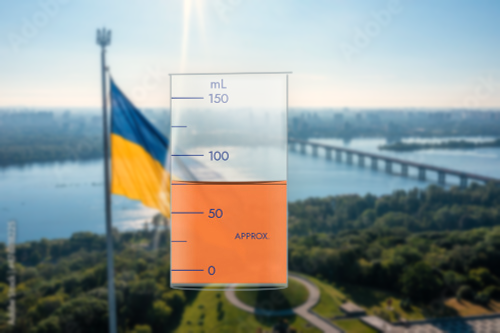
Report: 75,mL
